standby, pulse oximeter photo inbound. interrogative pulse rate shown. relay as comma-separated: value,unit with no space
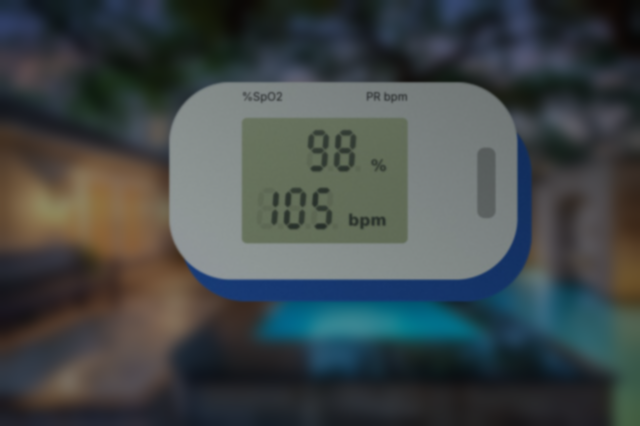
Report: 105,bpm
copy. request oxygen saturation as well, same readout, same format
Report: 98,%
